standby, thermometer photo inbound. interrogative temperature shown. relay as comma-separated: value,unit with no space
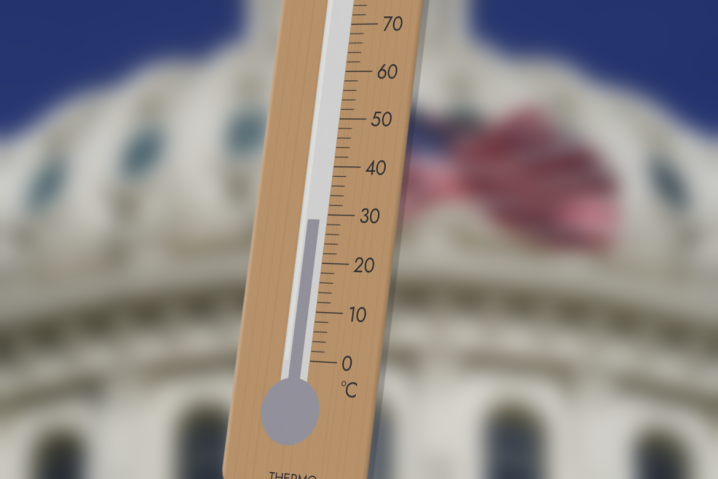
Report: 29,°C
